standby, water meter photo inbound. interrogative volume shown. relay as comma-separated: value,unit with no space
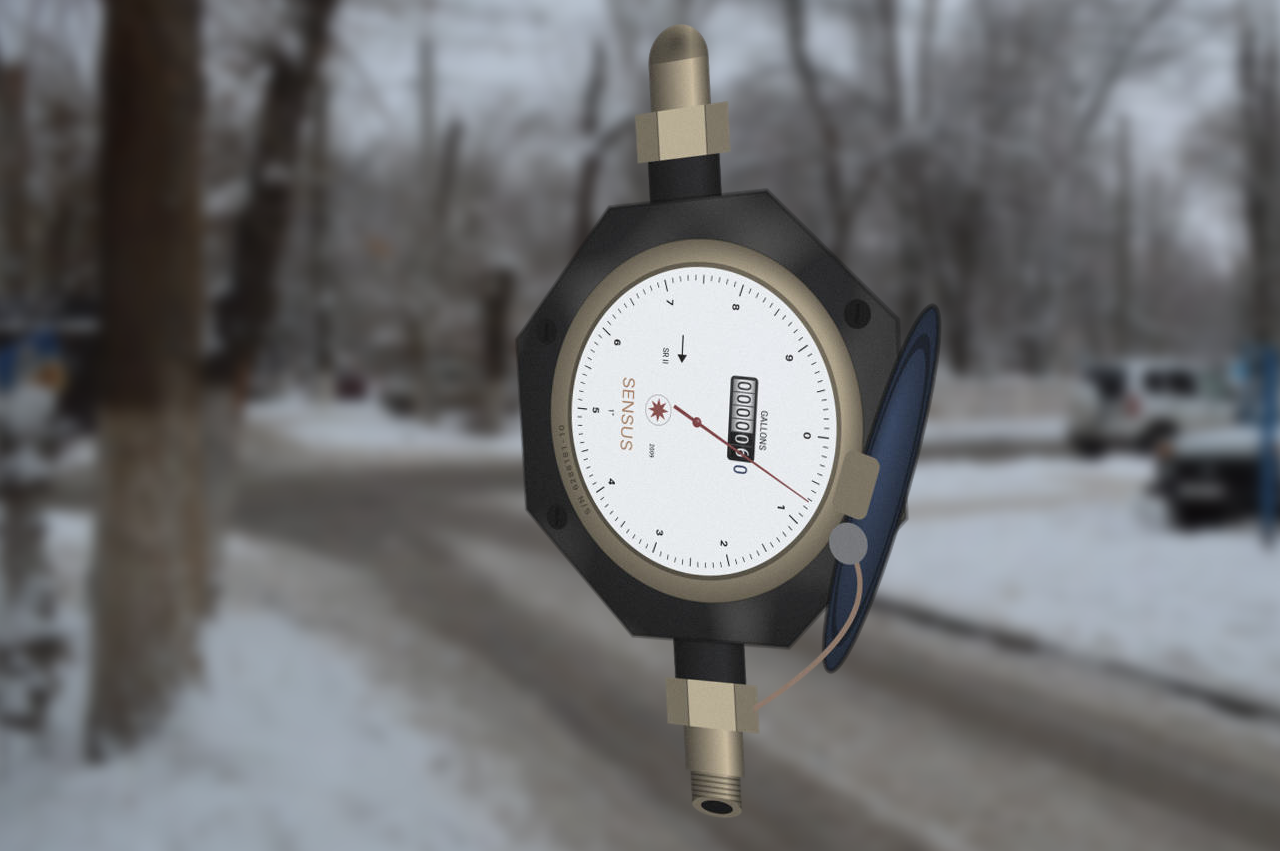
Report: 60.7,gal
